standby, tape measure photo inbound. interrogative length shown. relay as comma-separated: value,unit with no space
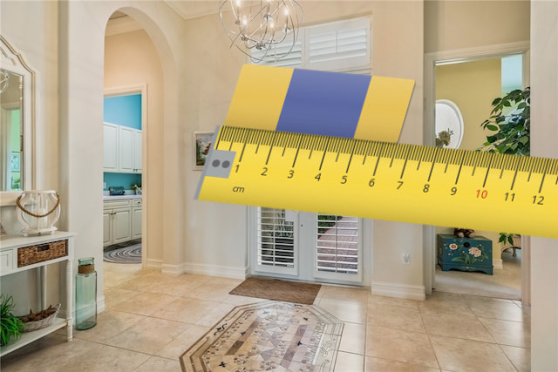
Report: 6.5,cm
